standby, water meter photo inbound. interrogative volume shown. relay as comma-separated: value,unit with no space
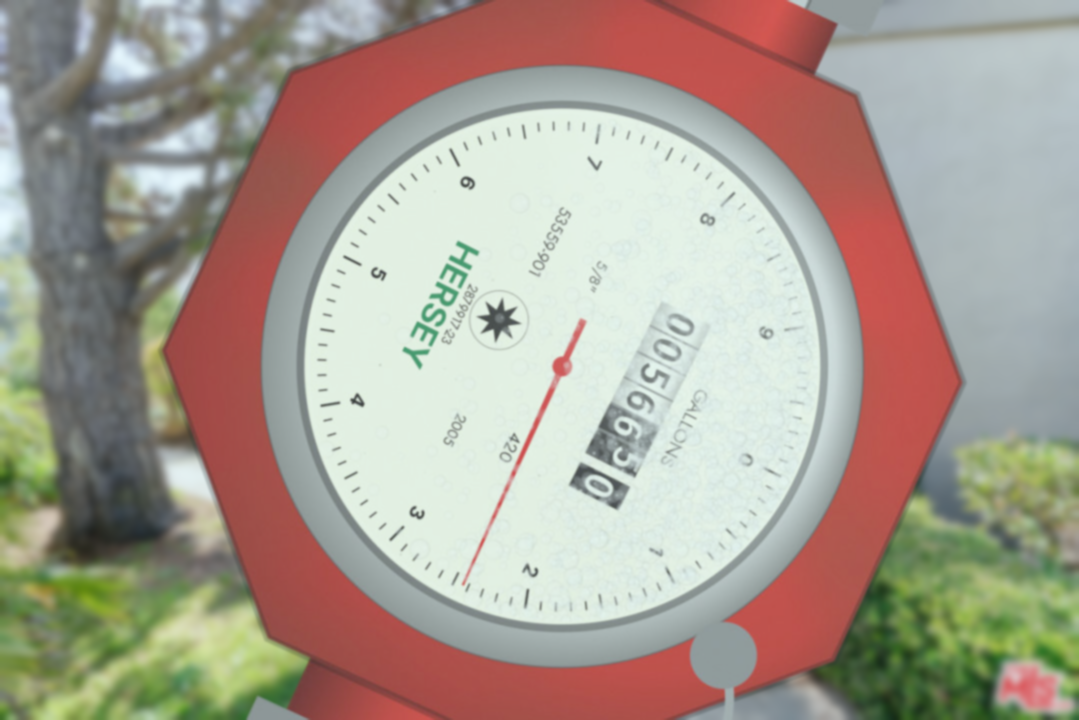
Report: 56652.4,gal
